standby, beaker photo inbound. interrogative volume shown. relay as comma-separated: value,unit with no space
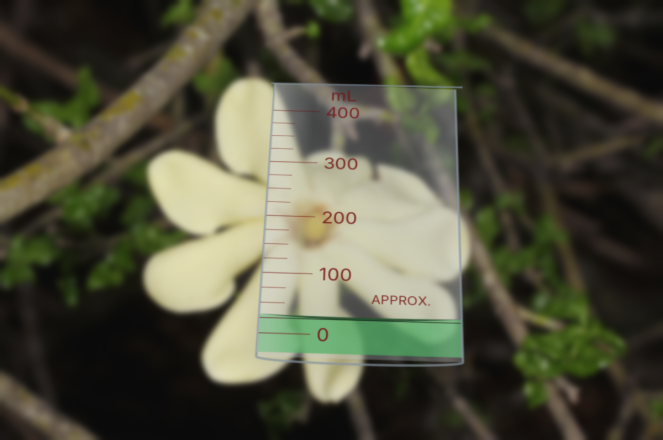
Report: 25,mL
